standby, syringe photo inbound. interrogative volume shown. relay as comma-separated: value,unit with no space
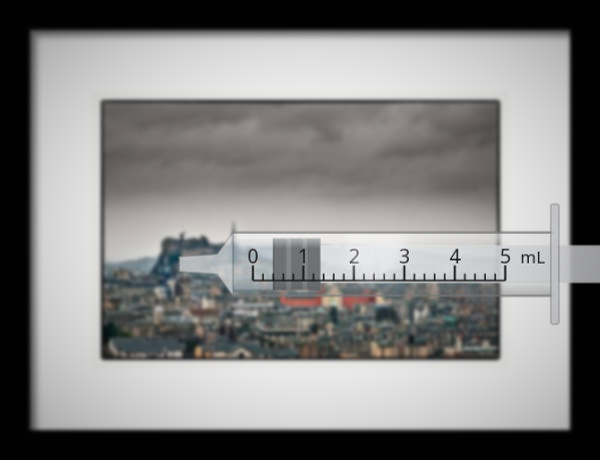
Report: 0.4,mL
